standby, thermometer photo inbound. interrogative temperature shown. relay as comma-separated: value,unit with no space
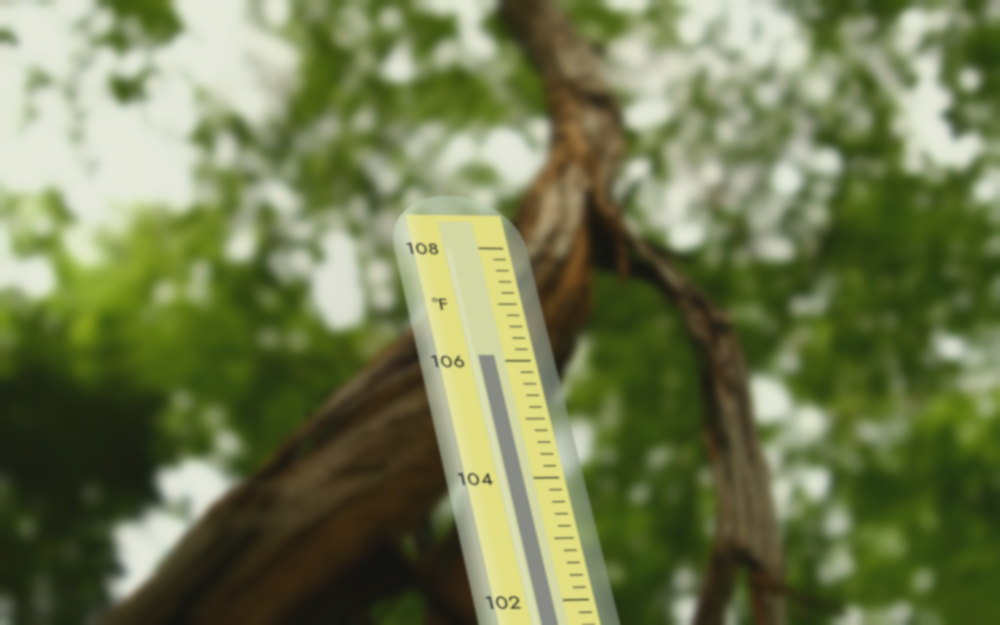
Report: 106.1,°F
